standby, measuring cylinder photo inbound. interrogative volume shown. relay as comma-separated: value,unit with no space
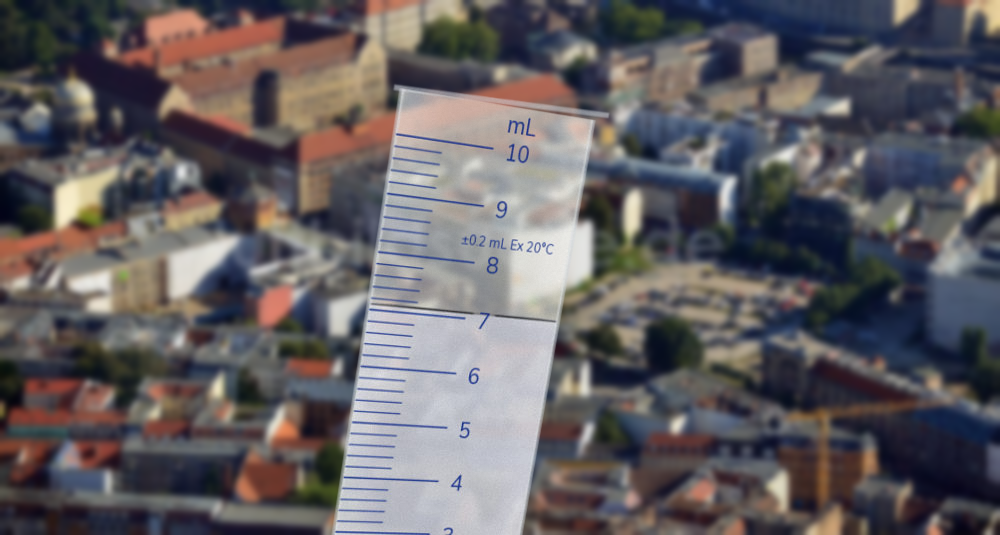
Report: 7.1,mL
